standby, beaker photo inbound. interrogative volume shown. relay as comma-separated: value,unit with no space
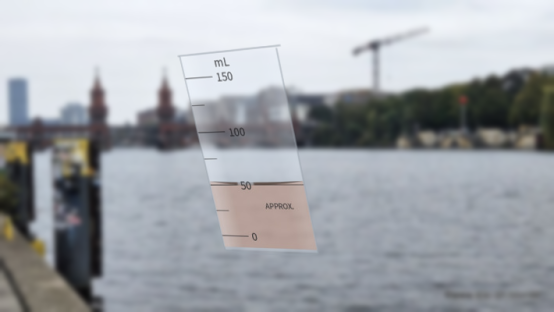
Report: 50,mL
